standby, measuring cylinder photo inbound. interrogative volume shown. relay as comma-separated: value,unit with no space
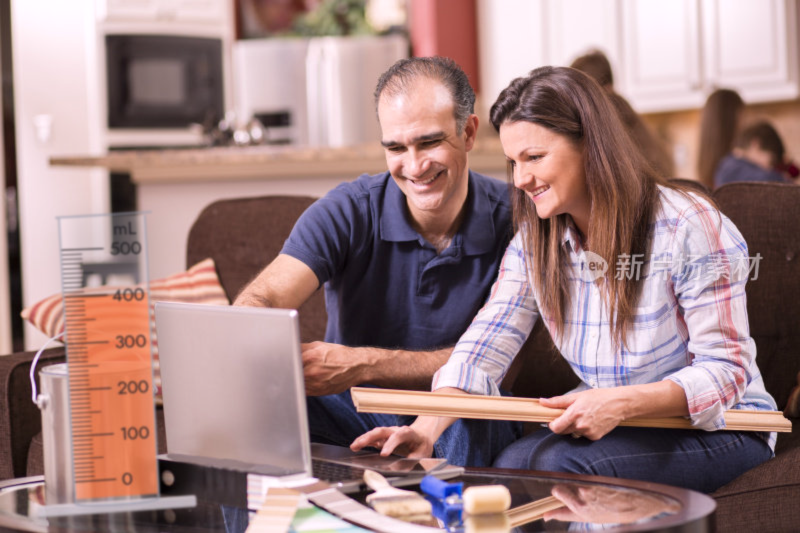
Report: 400,mL
